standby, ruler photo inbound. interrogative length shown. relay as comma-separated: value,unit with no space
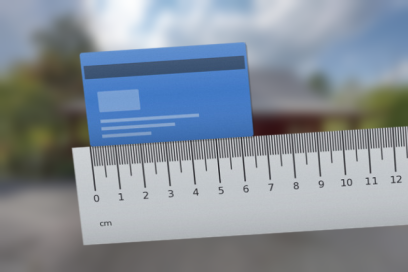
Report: 6.5,cm
